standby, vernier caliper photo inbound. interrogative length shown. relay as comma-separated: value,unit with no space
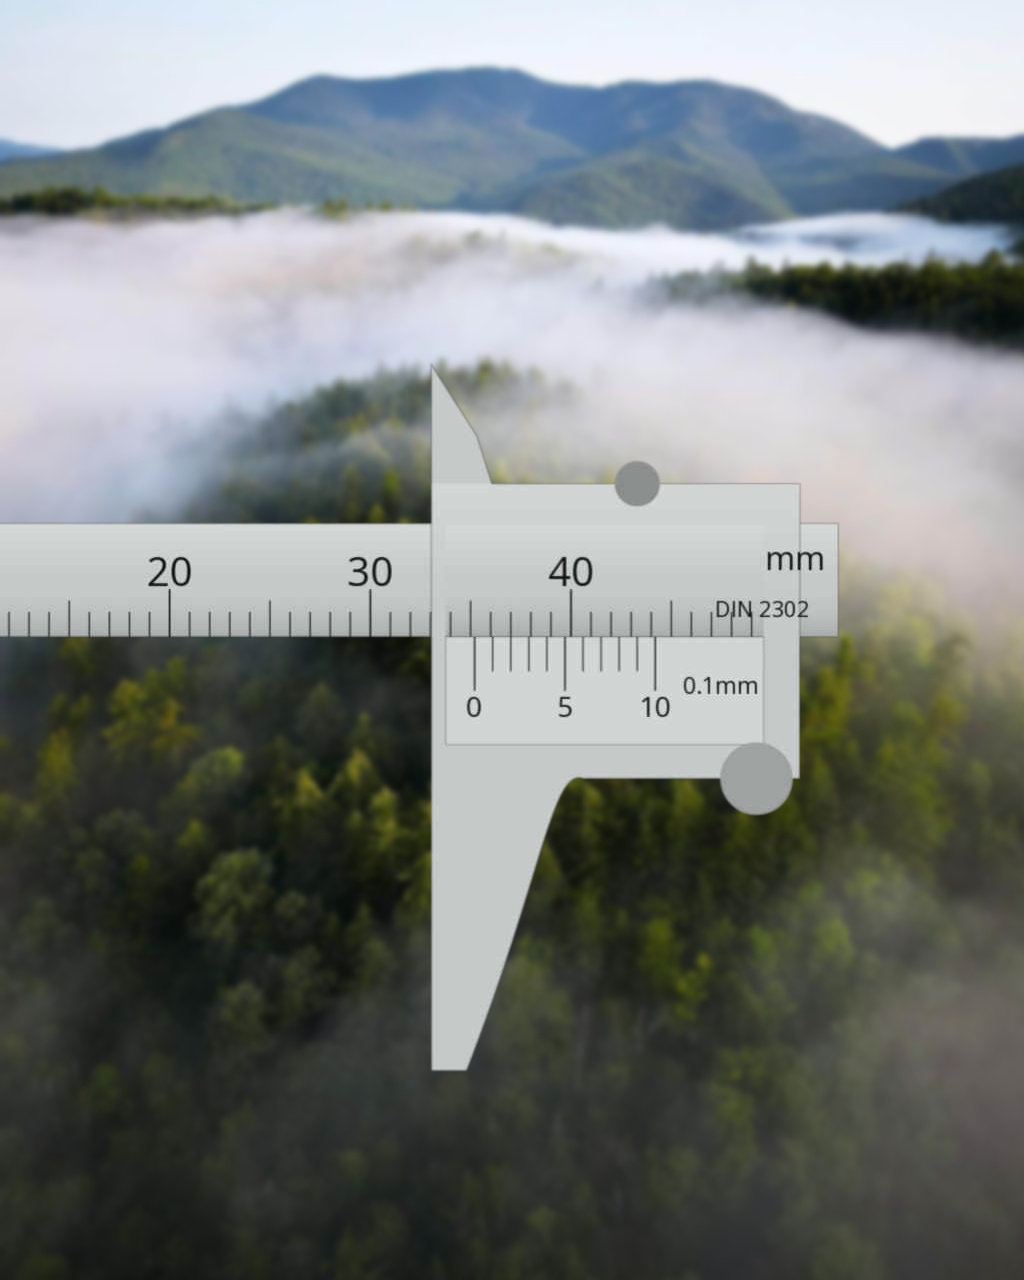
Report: 35.2,mm
